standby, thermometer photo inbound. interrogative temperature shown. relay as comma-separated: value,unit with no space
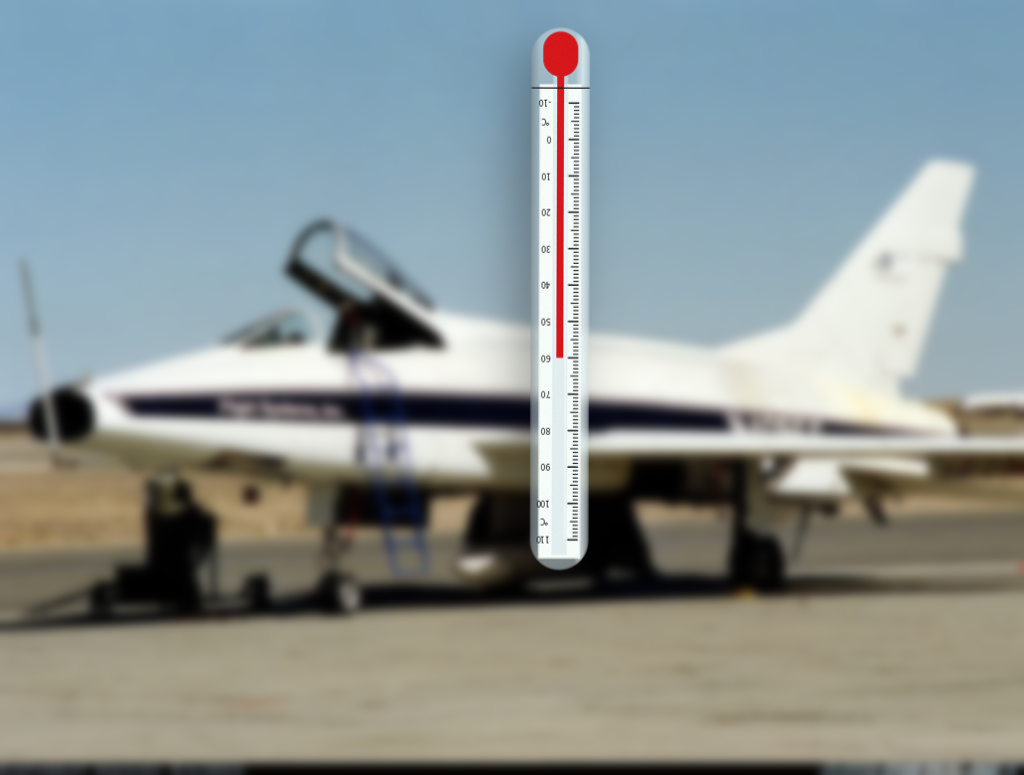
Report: 60,°C
